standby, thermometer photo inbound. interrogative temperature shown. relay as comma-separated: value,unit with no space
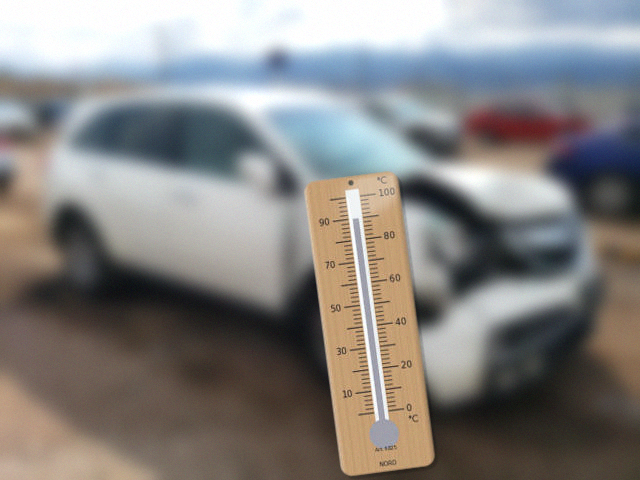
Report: 90,°C
